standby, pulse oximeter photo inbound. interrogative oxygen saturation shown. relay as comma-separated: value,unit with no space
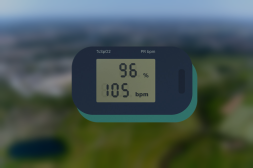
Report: 96,%
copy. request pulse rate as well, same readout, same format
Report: 105,bpm
